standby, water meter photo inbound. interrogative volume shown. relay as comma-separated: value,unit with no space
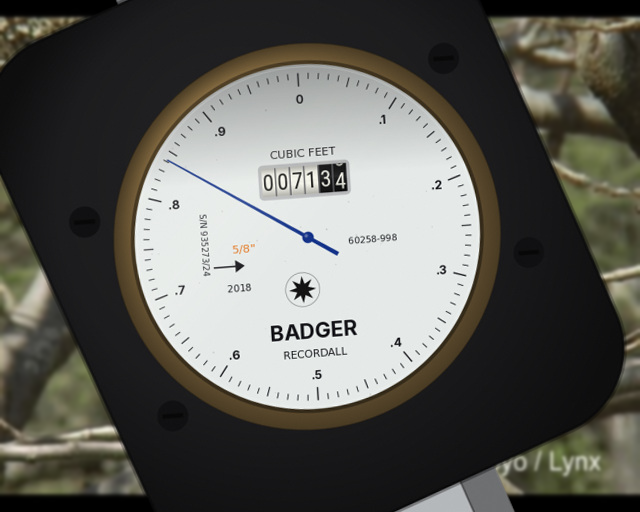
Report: 7133.84,ft³
